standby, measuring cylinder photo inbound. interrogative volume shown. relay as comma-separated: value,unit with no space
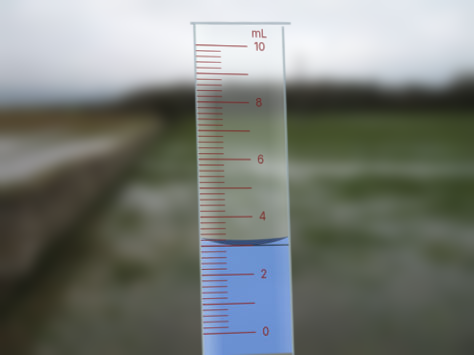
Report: 3,mL
